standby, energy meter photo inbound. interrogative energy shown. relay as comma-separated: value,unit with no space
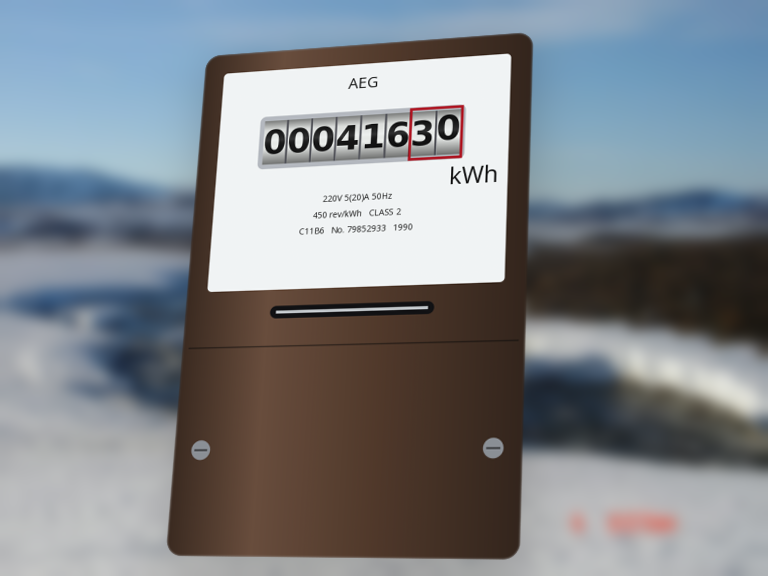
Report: 416.30,kWh
